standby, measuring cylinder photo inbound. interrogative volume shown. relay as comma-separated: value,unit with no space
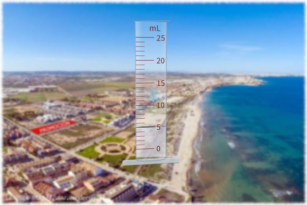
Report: 5,mL
